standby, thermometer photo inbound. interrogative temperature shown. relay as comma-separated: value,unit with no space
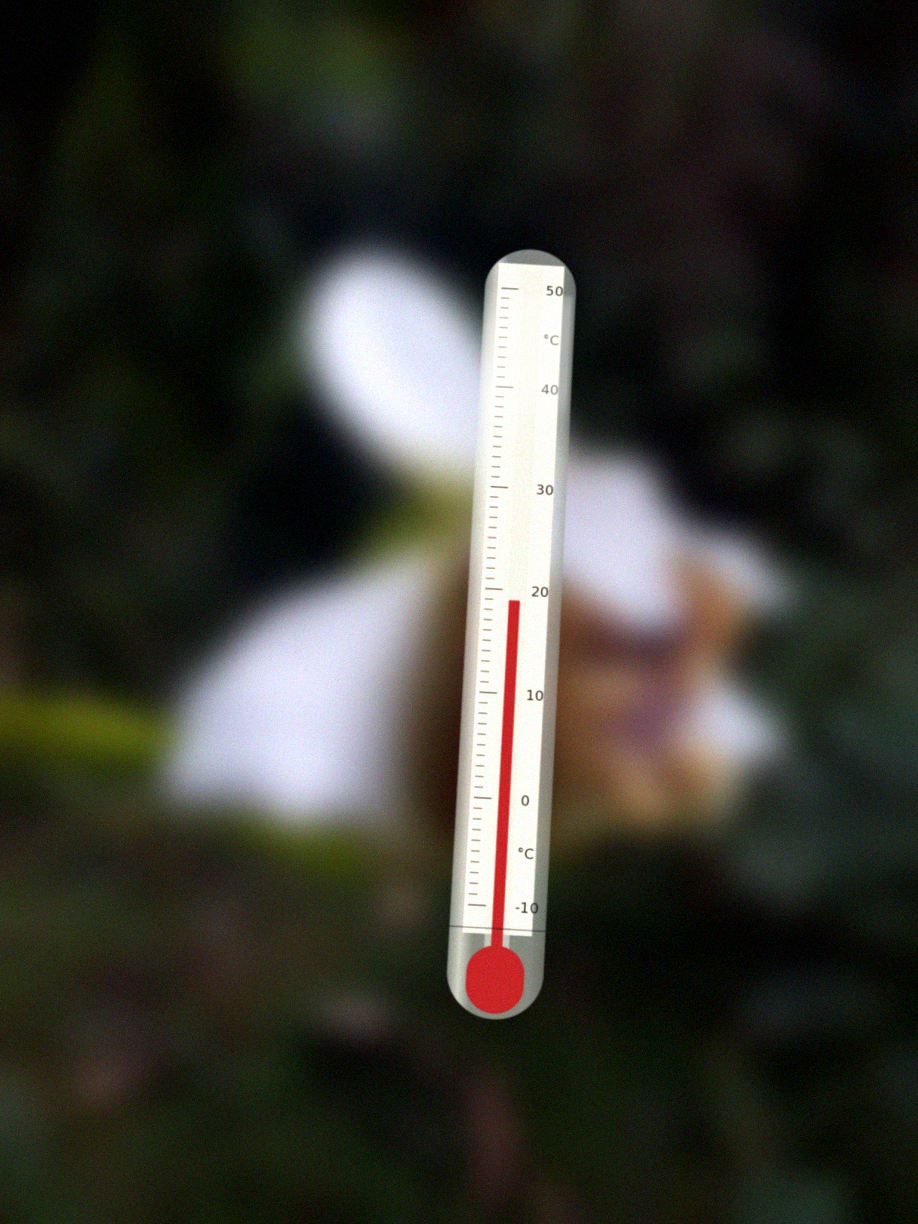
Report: 19,°C
